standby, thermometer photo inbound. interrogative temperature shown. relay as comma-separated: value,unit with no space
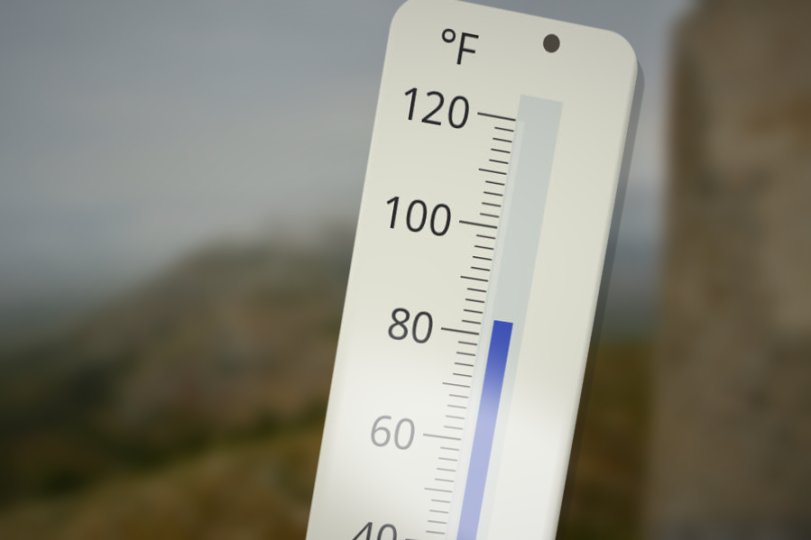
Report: 83,°F
